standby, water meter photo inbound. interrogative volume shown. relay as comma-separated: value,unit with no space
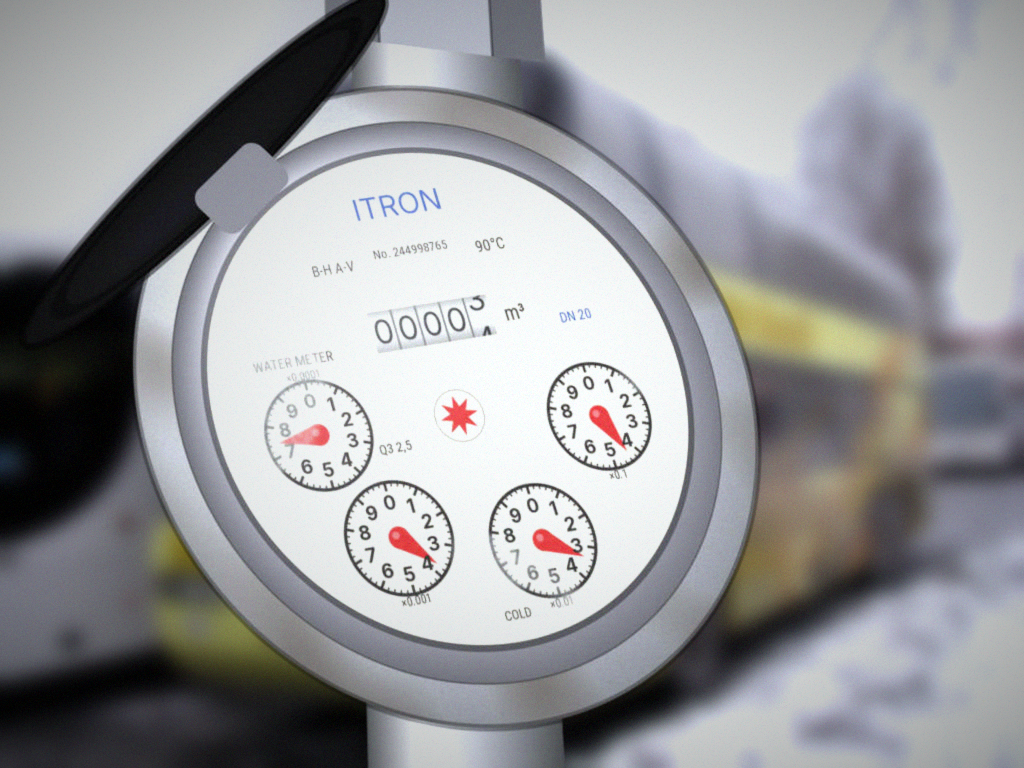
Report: 3.4337,m³
